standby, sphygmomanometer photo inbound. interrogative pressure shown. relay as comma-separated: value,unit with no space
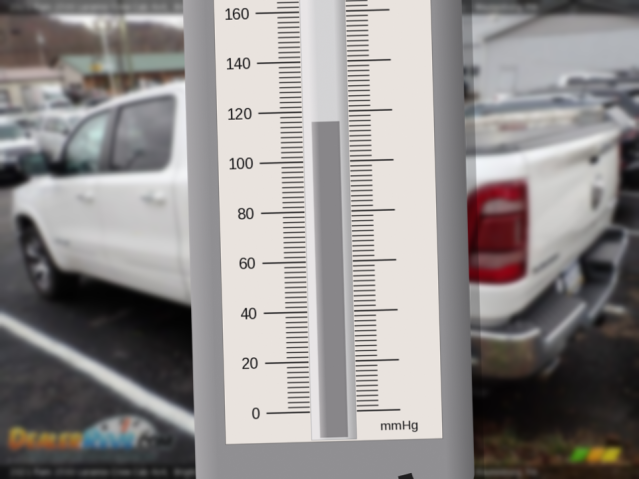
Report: 116,mmHg
